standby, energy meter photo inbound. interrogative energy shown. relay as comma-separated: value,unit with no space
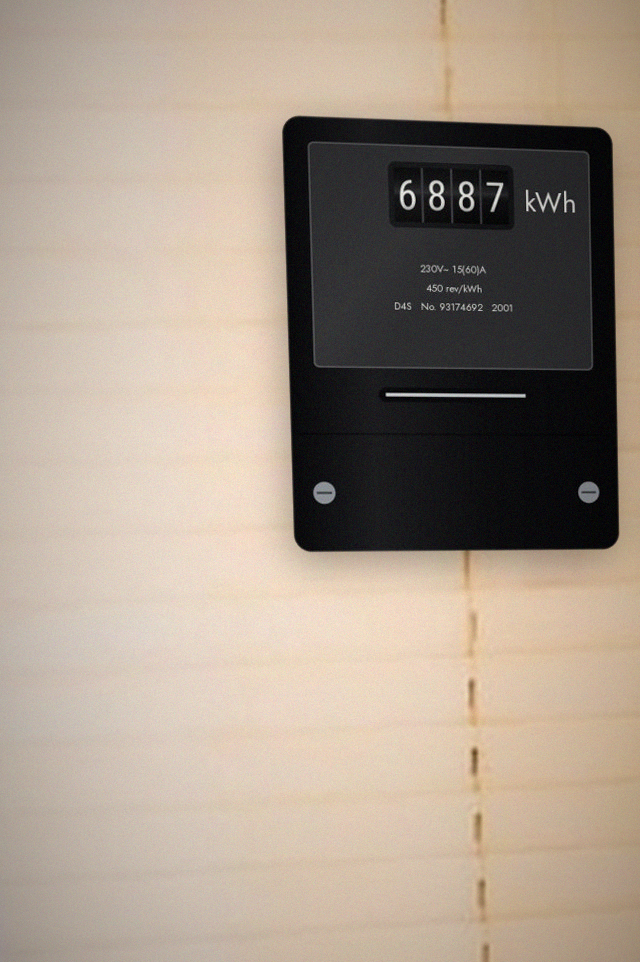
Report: 6887,kWh
